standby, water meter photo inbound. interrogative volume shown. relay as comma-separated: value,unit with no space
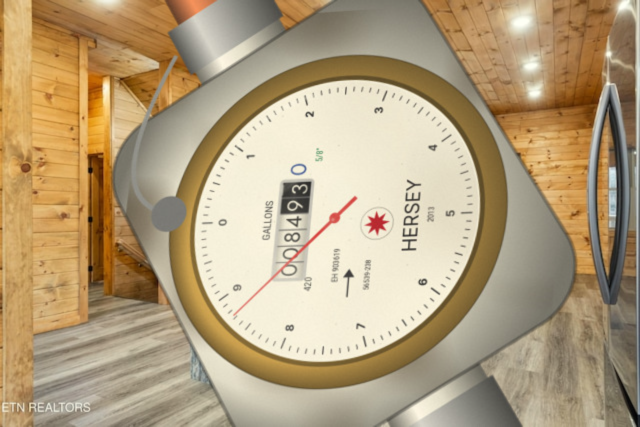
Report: 84928.7,gal
